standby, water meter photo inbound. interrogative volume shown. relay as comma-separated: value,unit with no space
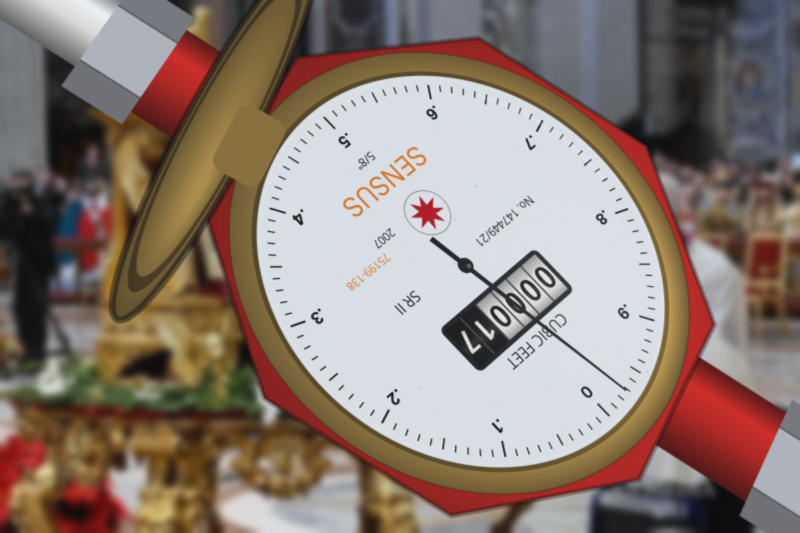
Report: 16.97,ft³
